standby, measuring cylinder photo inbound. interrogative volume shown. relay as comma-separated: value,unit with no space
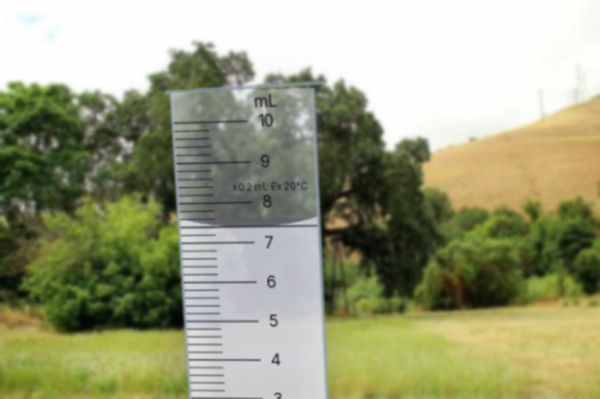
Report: 7.4,mL
